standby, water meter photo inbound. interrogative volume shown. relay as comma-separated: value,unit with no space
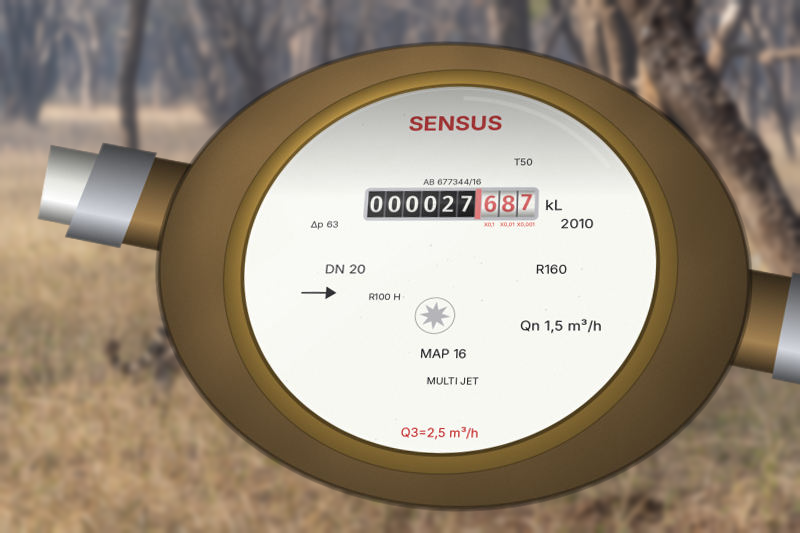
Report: 27.687,kL
